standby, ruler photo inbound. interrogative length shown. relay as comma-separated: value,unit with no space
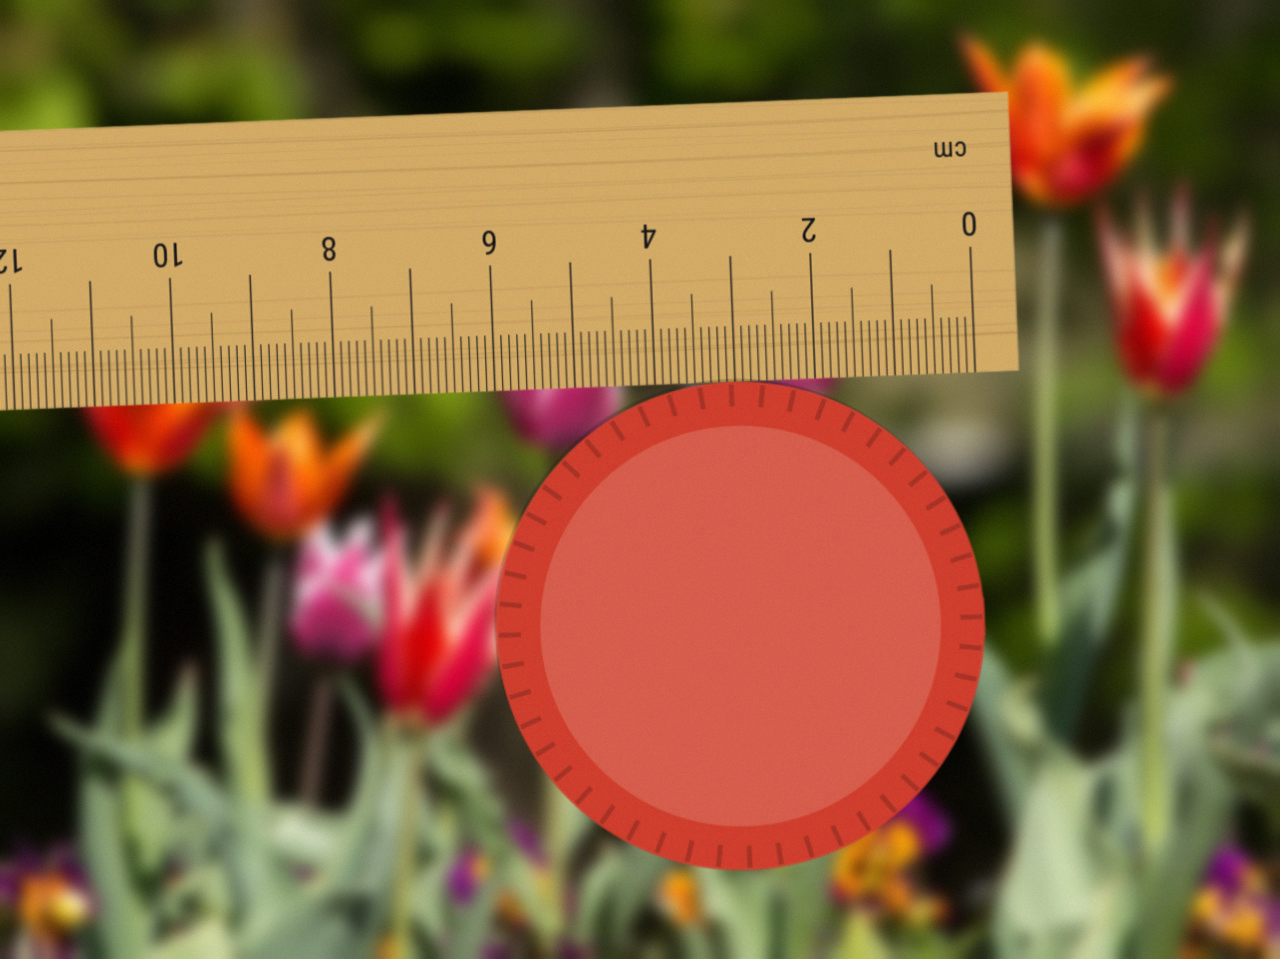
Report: 6.1,cm
